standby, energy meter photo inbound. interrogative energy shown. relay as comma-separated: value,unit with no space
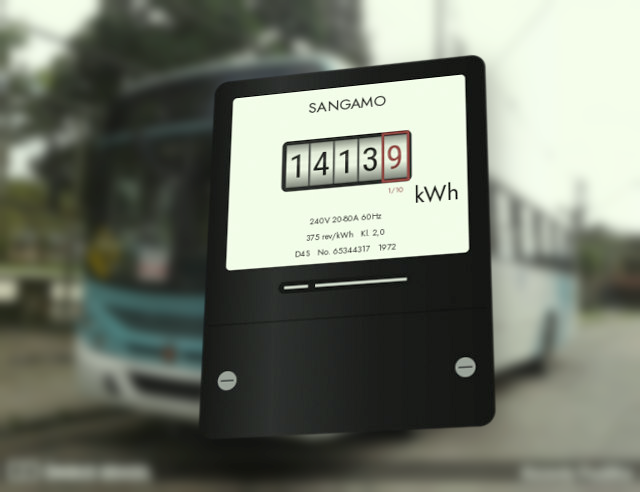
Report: 1413.9,kWh
